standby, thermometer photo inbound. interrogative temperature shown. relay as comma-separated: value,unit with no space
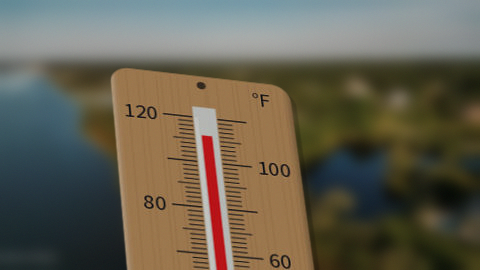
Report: 112,°F
